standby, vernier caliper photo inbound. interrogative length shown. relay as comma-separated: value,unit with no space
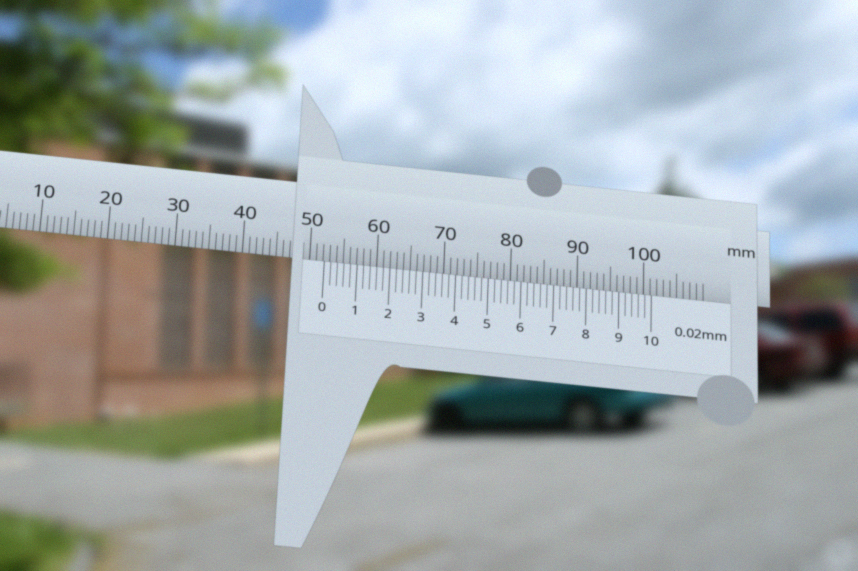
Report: 52.2,mm
